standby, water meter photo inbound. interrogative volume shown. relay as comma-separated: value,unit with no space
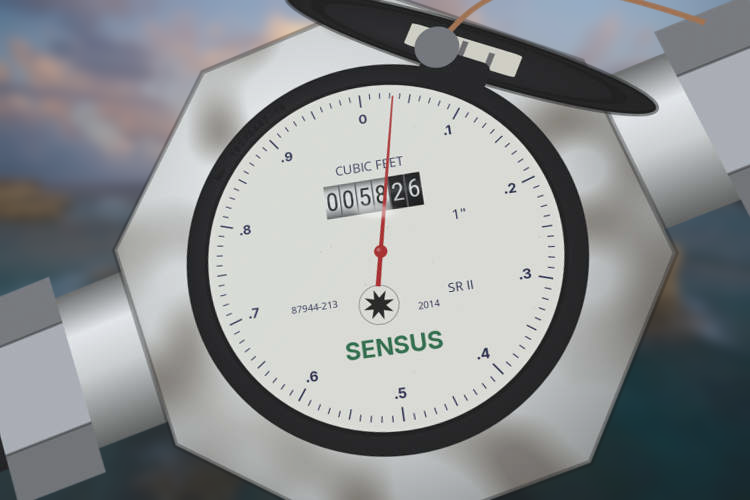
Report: 5826.03,ft³
